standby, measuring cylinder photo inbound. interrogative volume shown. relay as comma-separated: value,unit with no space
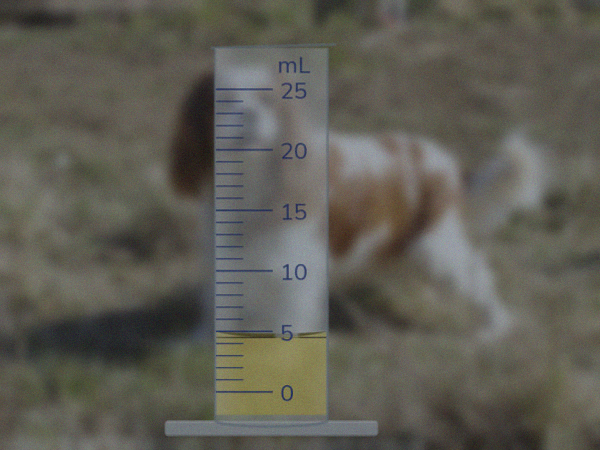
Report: 4.5,mL
